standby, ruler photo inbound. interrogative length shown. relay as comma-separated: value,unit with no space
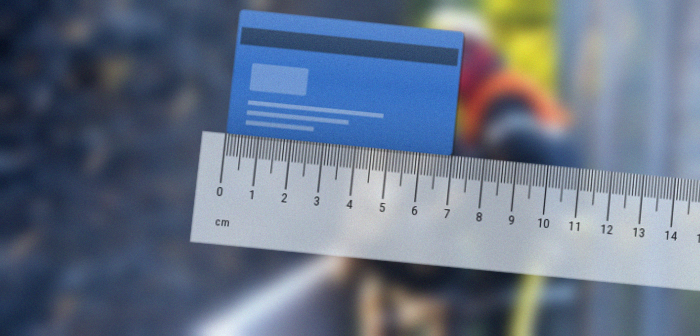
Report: 7,cm
